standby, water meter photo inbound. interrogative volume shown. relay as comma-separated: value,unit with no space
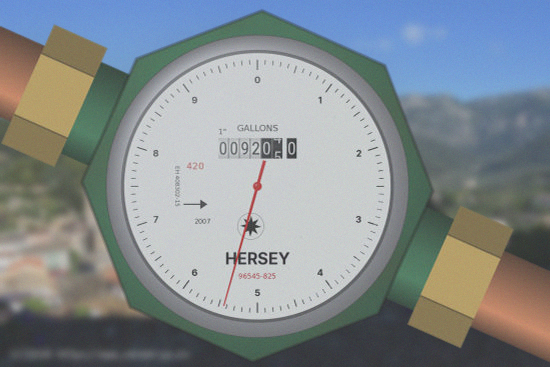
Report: 92045.4,gal
